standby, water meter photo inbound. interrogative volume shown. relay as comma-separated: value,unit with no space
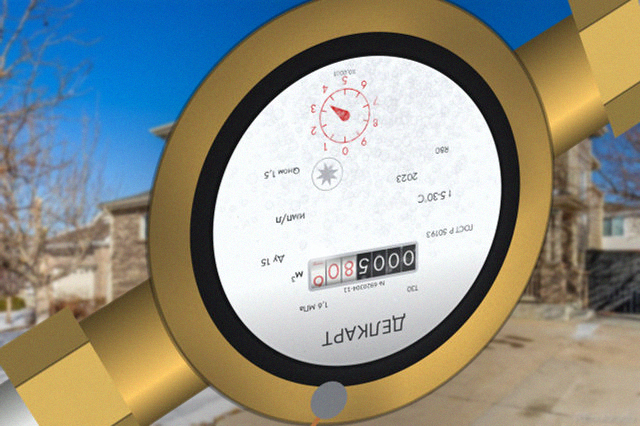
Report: 5.8063,m³
